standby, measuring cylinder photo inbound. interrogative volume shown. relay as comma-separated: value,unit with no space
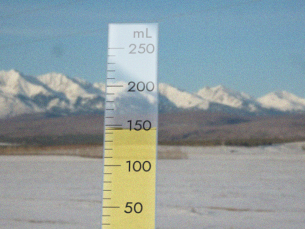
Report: 145,mL
